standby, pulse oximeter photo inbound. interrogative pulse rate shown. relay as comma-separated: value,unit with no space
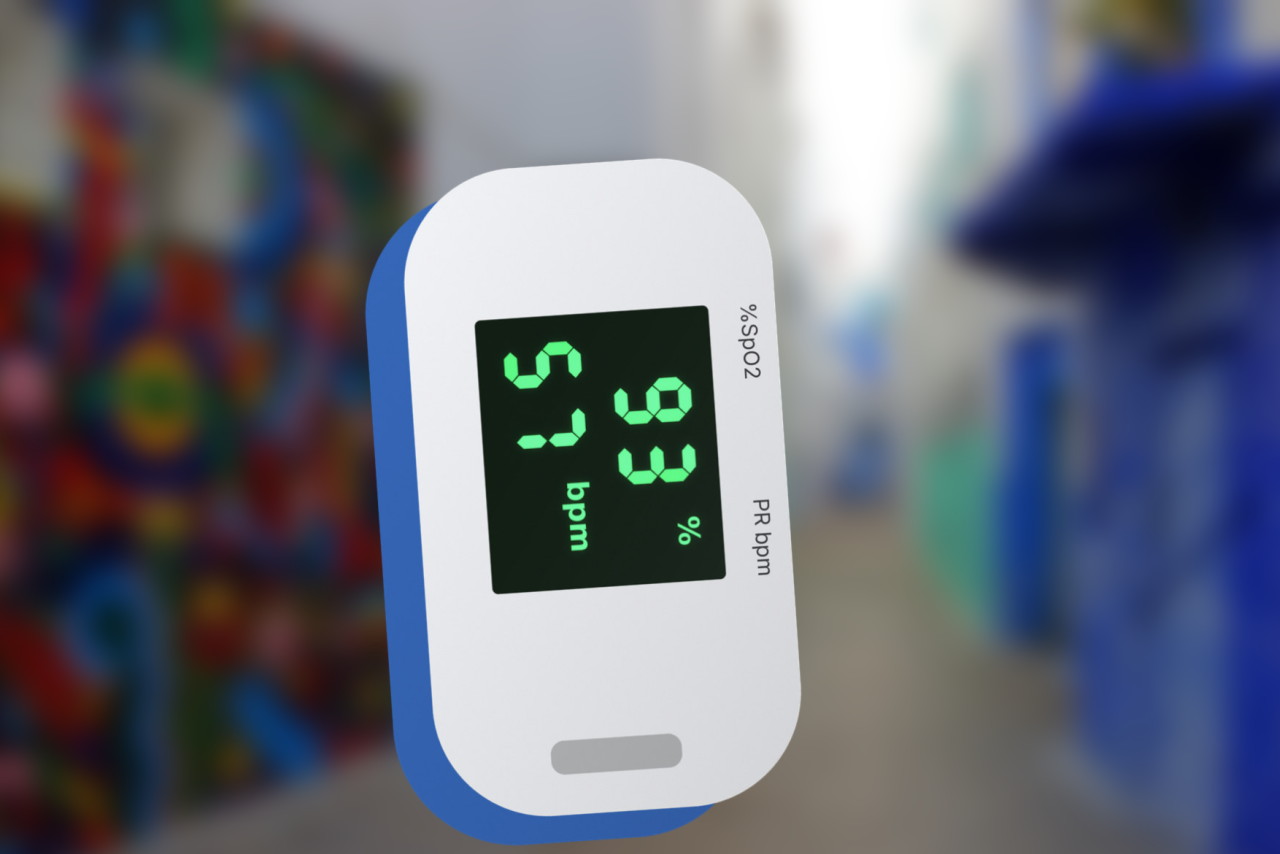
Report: 57,bpm
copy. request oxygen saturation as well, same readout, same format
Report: 93,%
